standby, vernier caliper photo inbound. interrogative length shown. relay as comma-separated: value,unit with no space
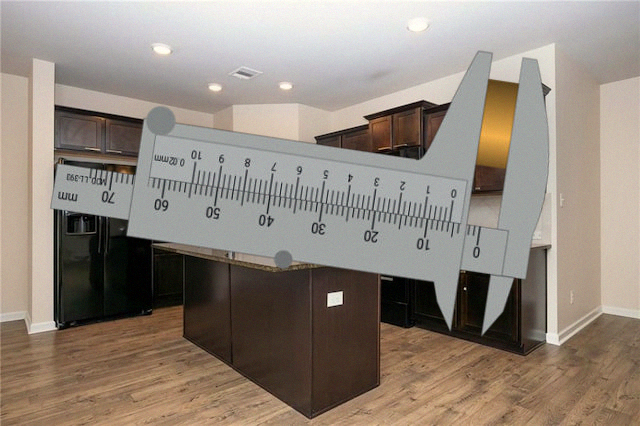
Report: 5.8,mm
